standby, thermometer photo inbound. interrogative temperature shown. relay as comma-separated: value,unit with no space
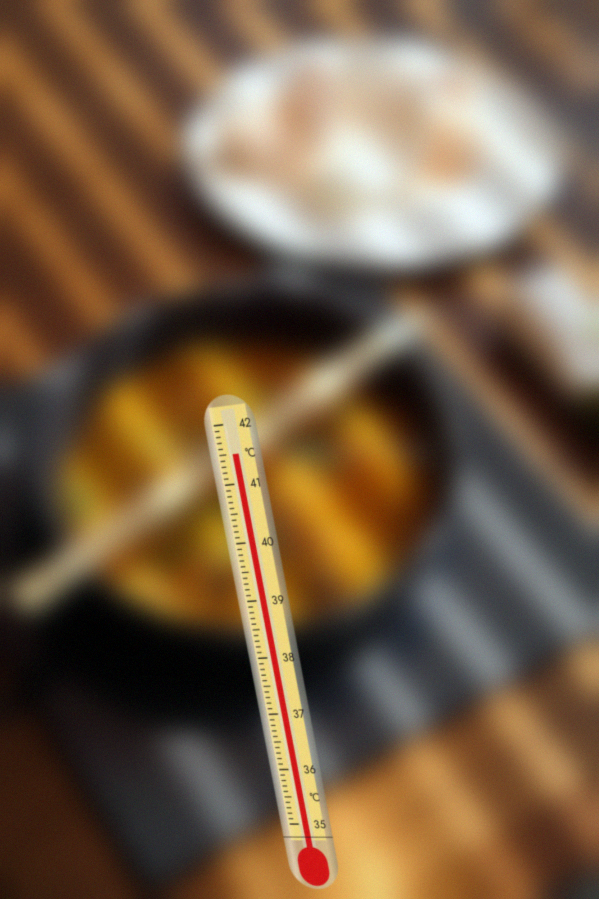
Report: 41.5,°C
